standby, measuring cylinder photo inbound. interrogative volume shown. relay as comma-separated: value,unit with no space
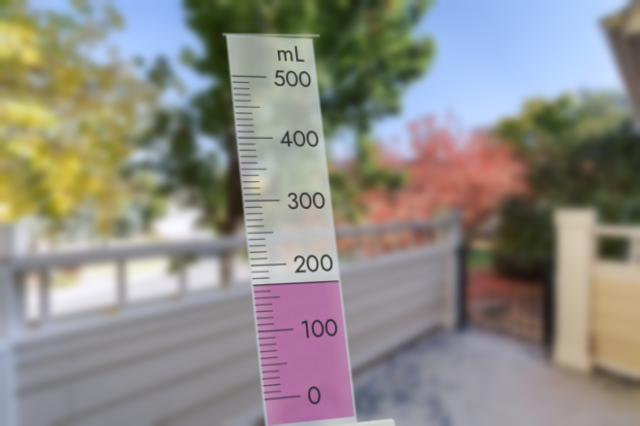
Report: 170,mL
